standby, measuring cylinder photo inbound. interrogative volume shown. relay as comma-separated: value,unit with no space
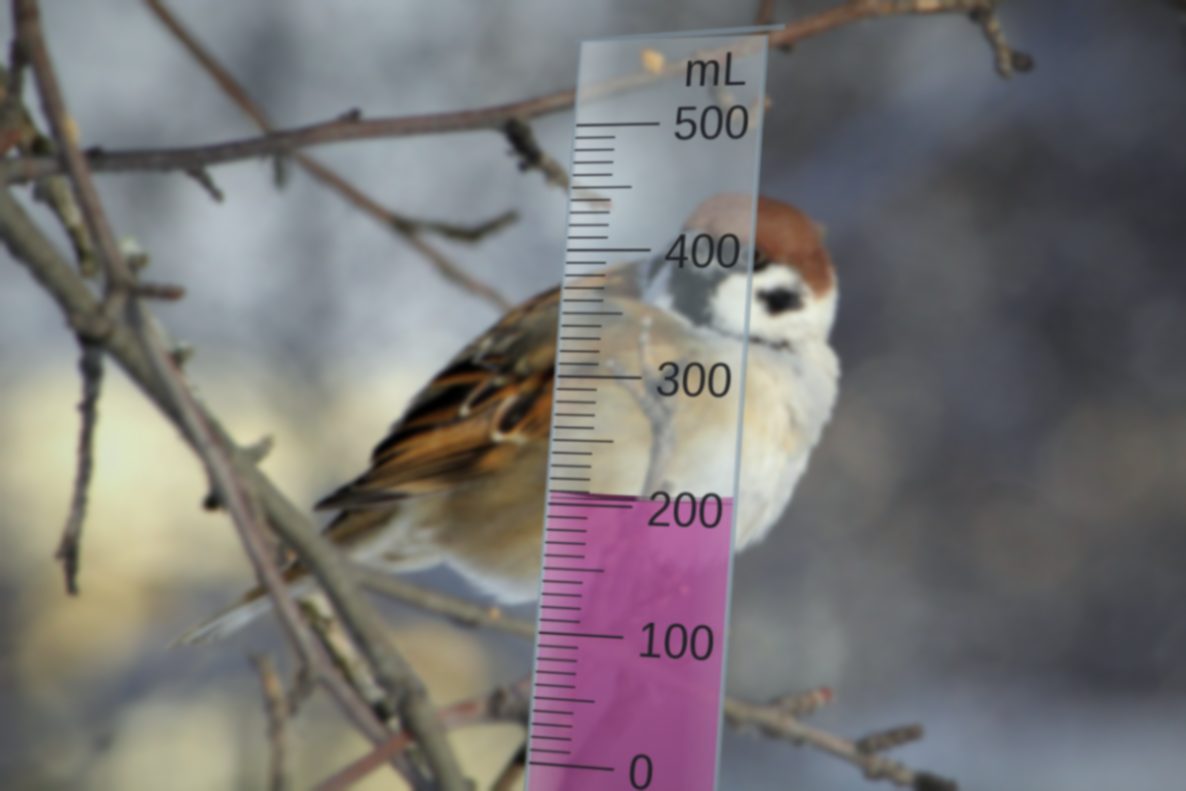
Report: 205,mL
